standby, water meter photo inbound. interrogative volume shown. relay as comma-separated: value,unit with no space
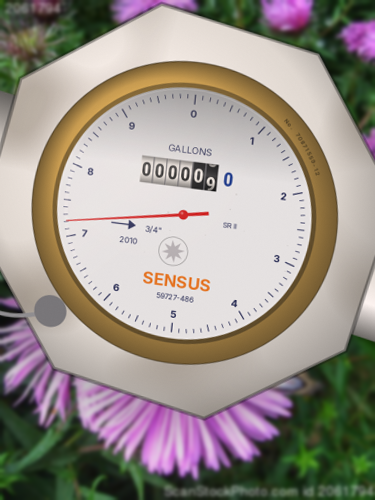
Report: 87.2,gal
